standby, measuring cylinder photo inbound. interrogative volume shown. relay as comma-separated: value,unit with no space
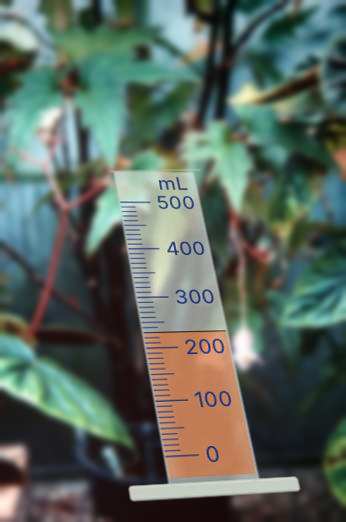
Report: 230,mL
